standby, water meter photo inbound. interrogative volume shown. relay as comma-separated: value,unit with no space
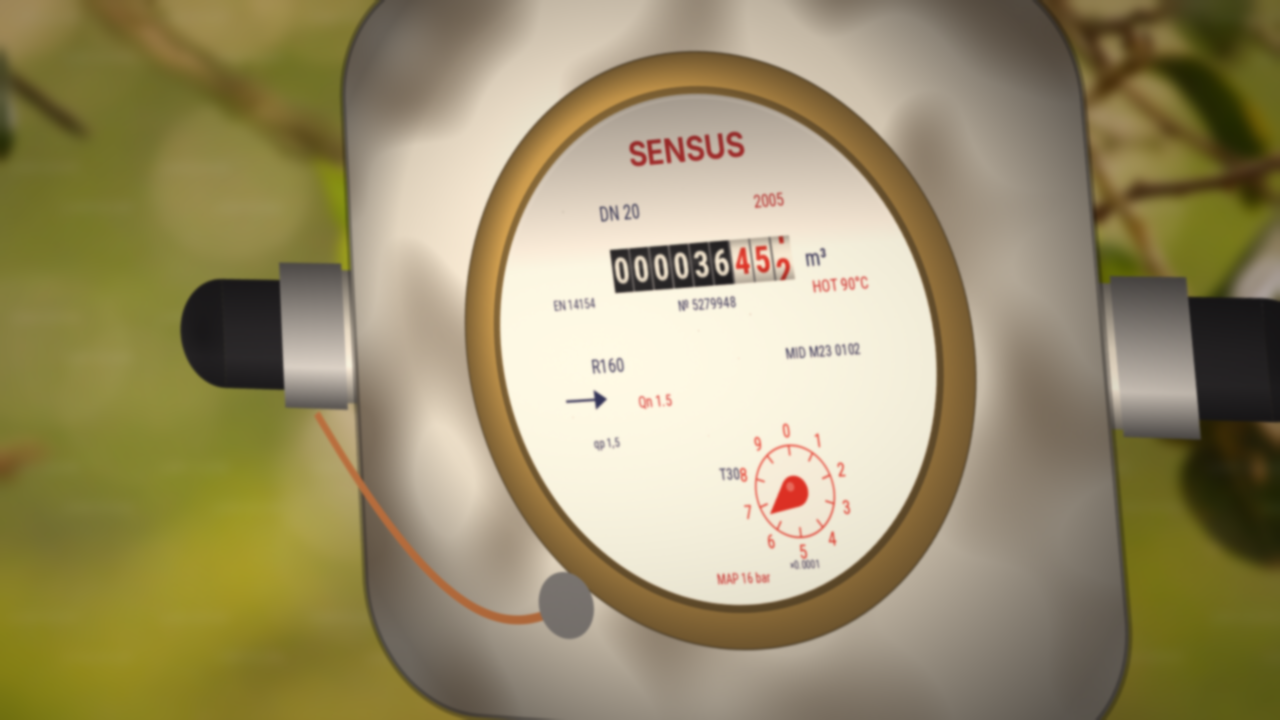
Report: 36.4516,m³
